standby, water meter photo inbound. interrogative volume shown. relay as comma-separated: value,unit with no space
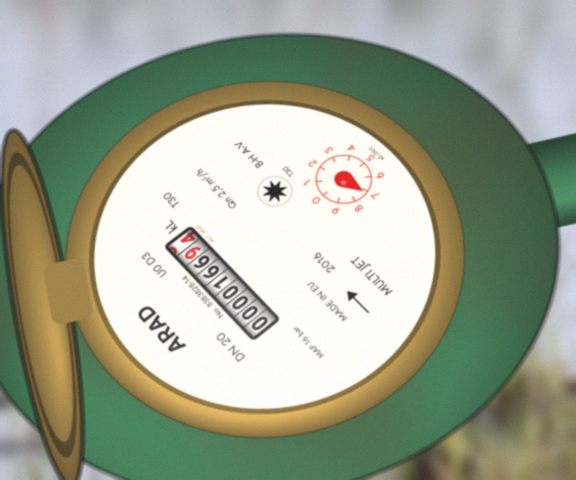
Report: 166.937,kL
